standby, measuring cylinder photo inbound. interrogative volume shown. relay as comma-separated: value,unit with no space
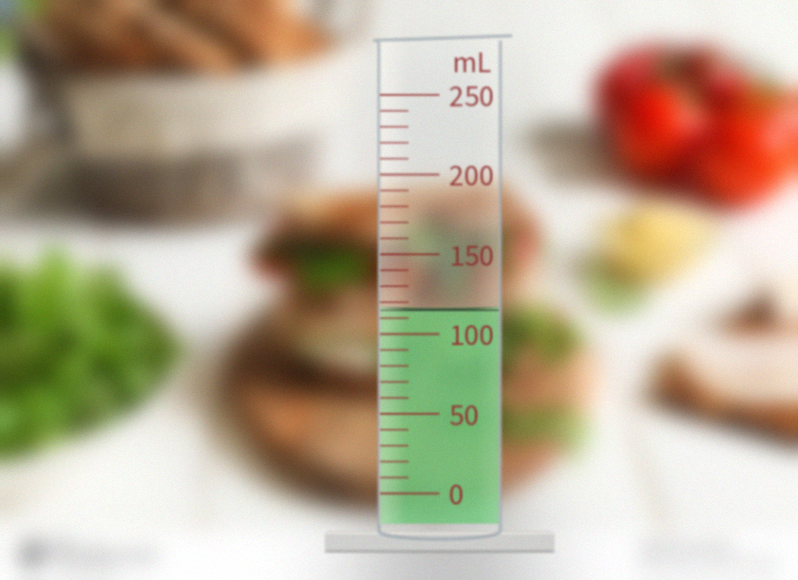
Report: 115,mL
